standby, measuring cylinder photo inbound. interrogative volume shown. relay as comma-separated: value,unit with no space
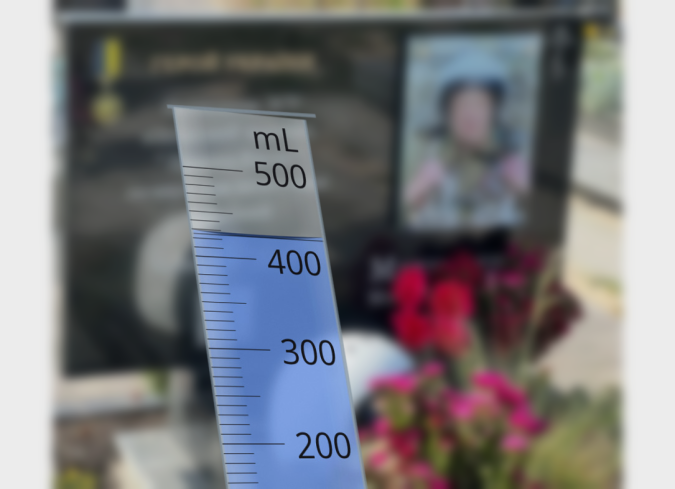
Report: 425,mL
